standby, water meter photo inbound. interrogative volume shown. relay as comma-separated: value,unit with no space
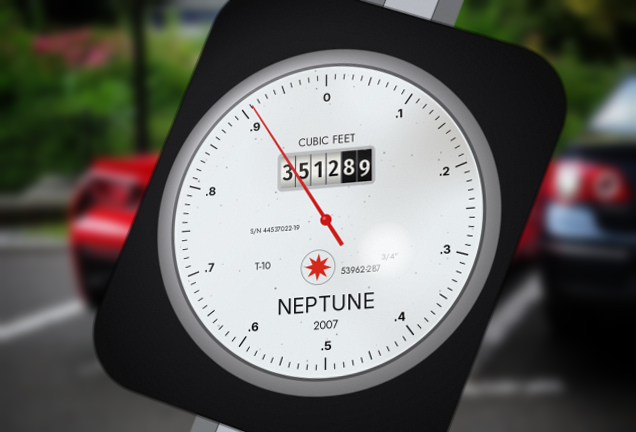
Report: 351288.91,ft³
